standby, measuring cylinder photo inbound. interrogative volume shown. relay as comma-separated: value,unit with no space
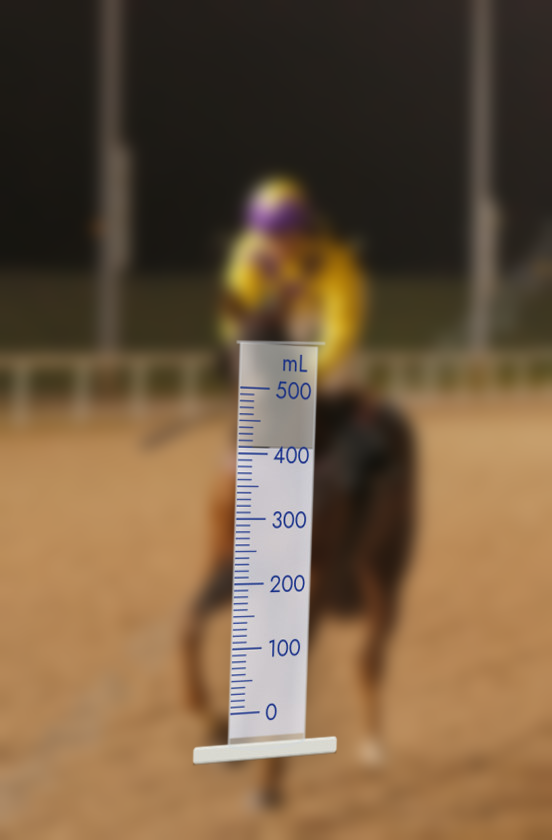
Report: 410,mL
